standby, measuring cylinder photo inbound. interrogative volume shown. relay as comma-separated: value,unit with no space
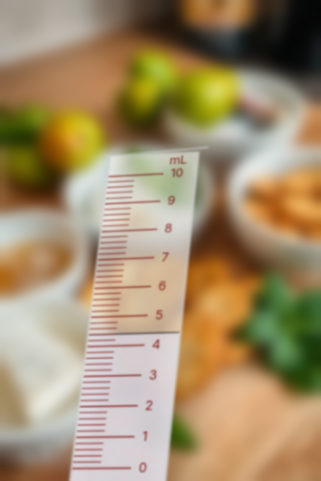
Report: 4.4,mL
